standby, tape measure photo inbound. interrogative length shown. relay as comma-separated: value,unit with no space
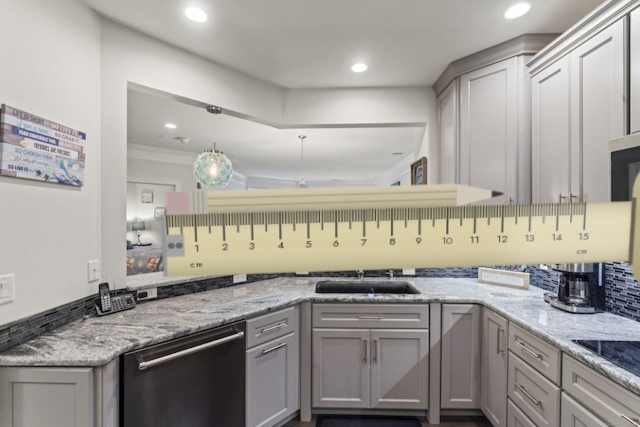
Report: 12,cm
